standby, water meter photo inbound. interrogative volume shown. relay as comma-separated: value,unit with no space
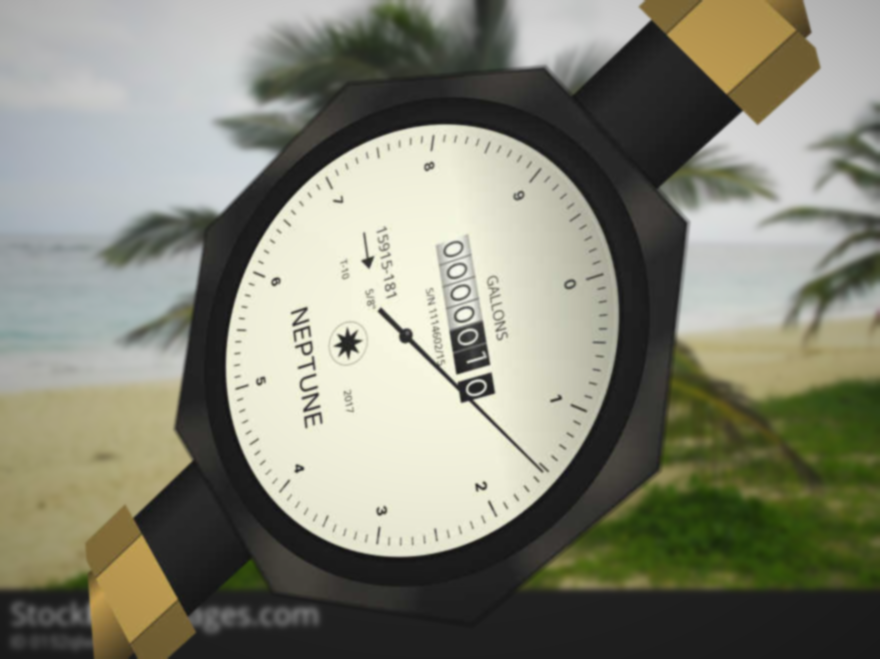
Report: 11.5,gal
